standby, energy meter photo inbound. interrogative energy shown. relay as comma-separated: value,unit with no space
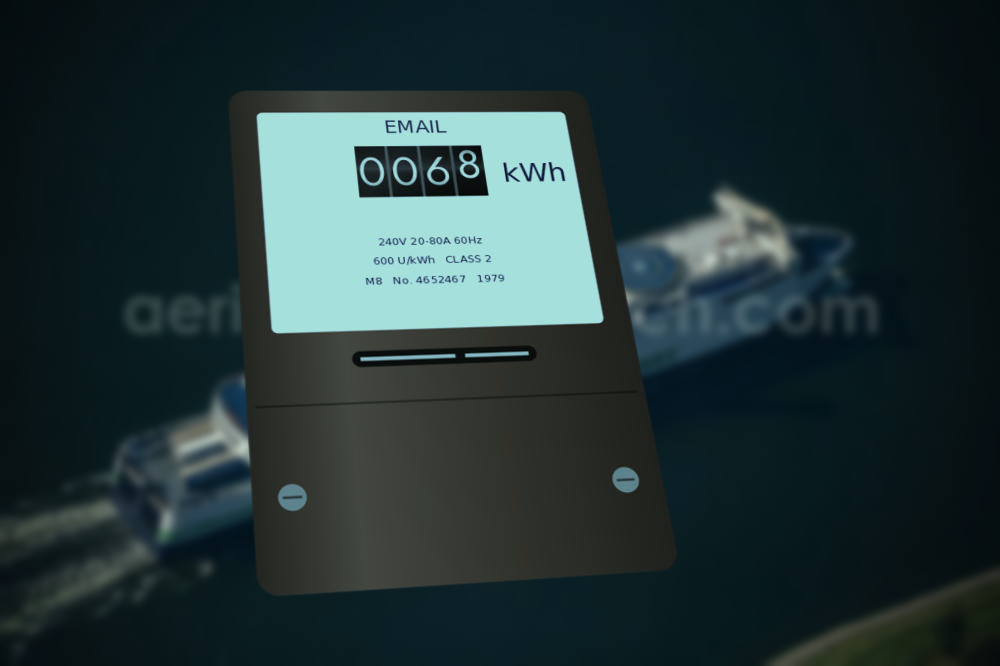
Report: 68,kWh
